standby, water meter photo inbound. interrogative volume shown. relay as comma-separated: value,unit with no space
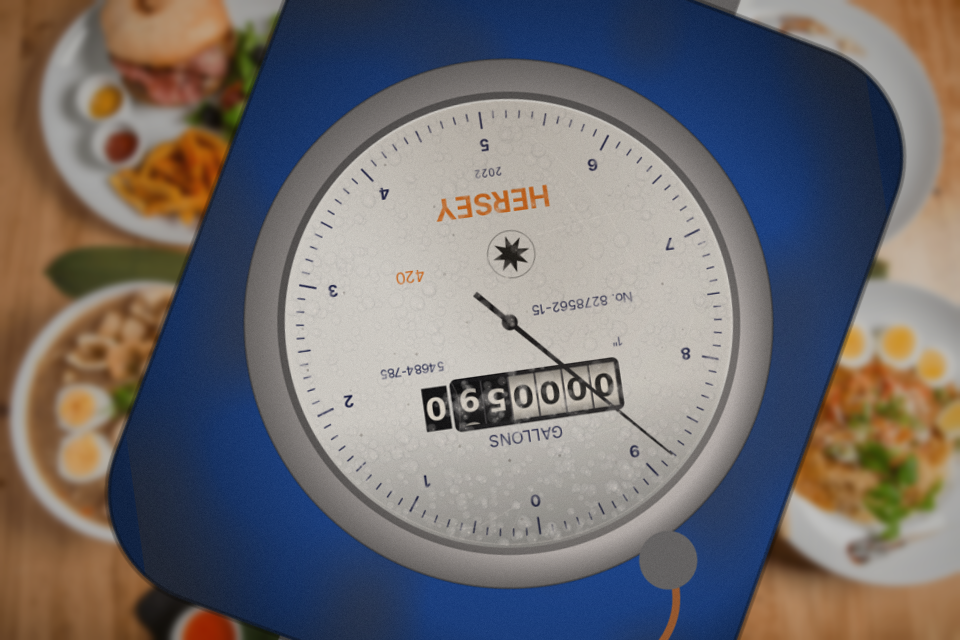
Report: 588.8,gal
